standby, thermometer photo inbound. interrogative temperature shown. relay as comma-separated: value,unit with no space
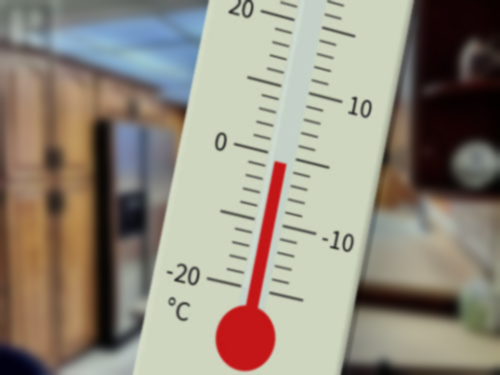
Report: -1,°C
